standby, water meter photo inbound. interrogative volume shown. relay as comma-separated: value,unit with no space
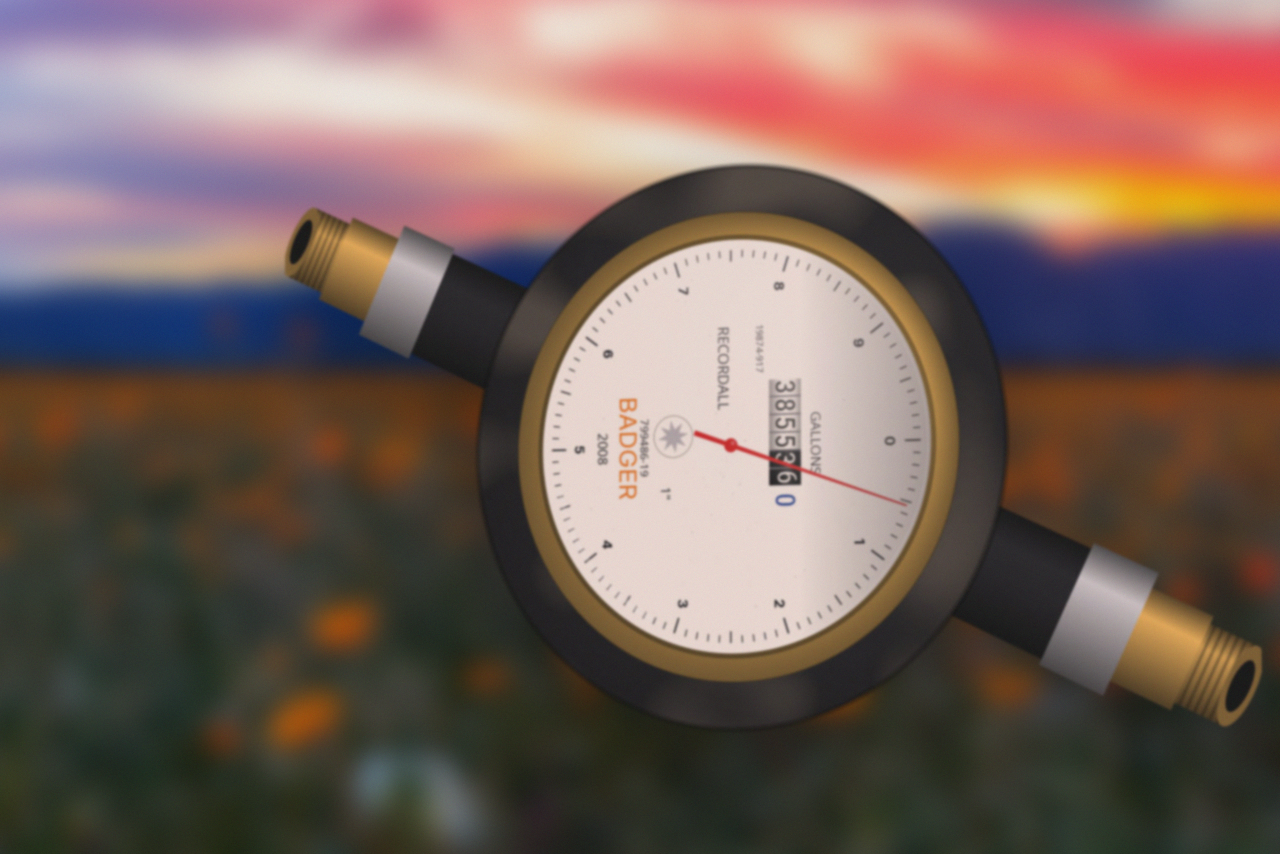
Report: 3855360.5,gal
